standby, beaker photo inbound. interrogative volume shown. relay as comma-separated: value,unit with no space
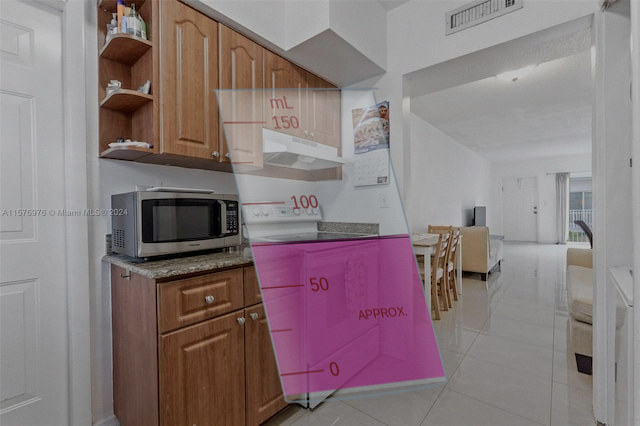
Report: 75,mL
